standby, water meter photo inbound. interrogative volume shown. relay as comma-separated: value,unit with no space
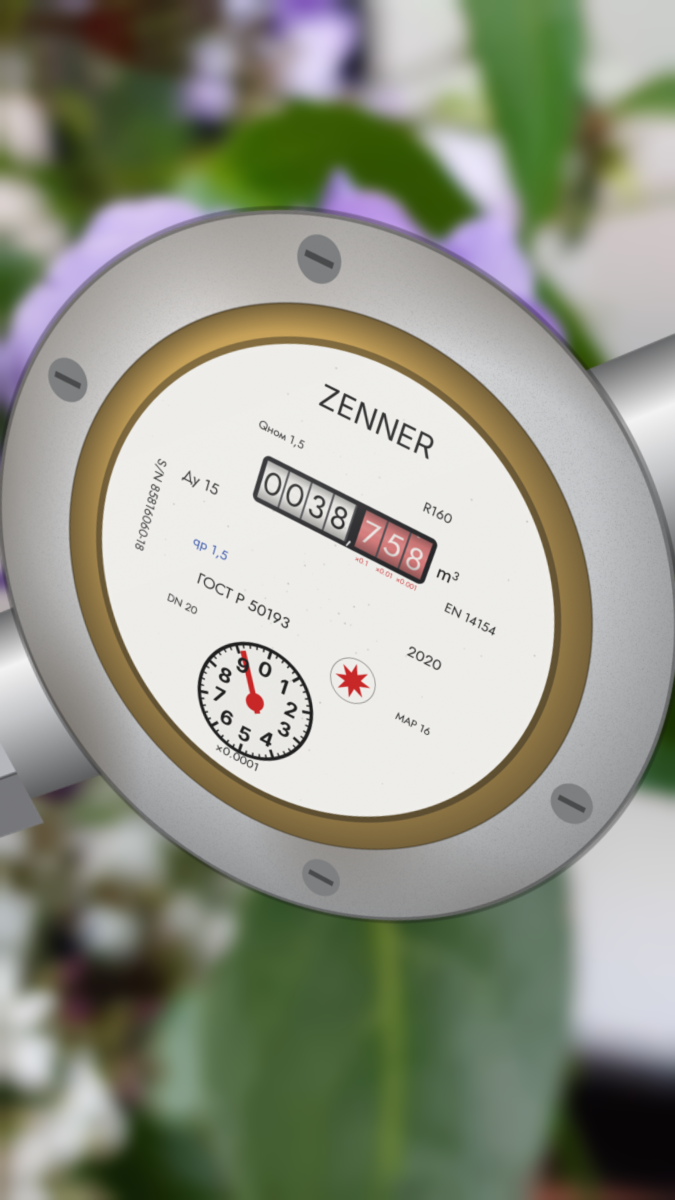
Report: 38.7579,m³
